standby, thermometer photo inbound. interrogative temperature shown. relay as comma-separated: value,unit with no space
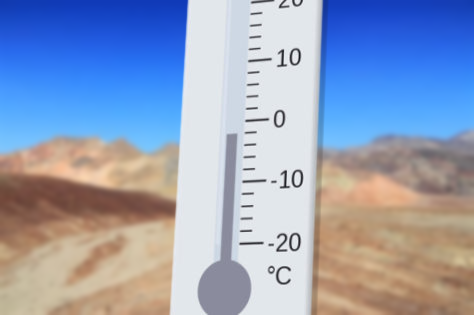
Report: -2,°C
